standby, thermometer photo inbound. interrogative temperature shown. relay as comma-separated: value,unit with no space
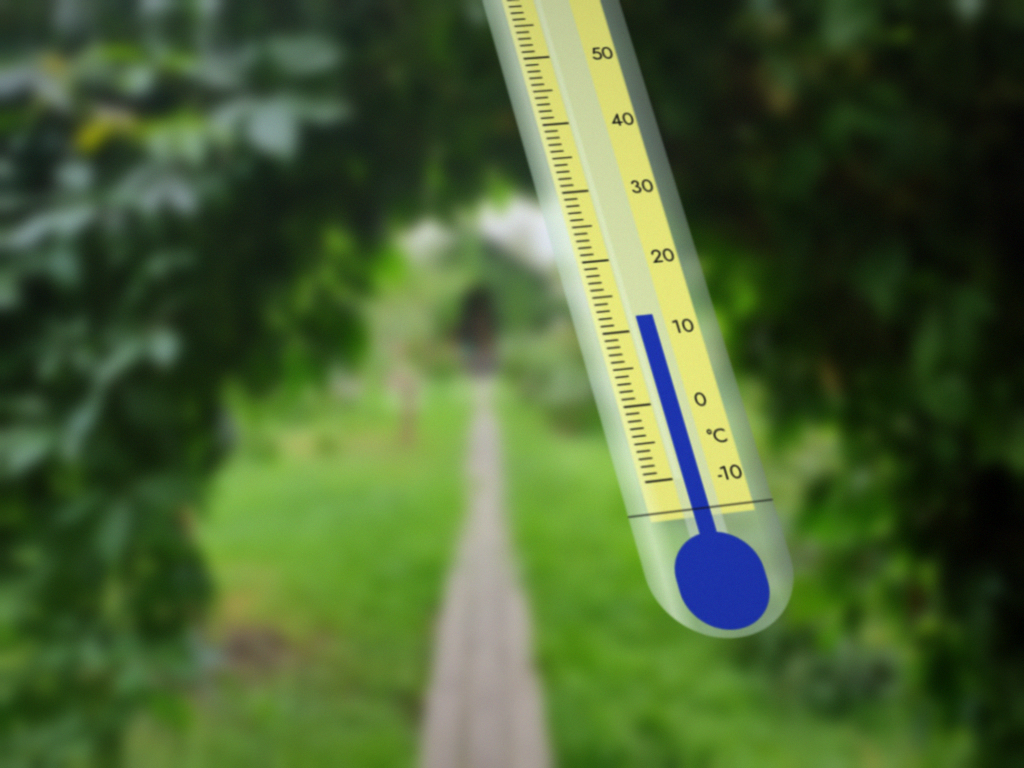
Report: 12,°C
